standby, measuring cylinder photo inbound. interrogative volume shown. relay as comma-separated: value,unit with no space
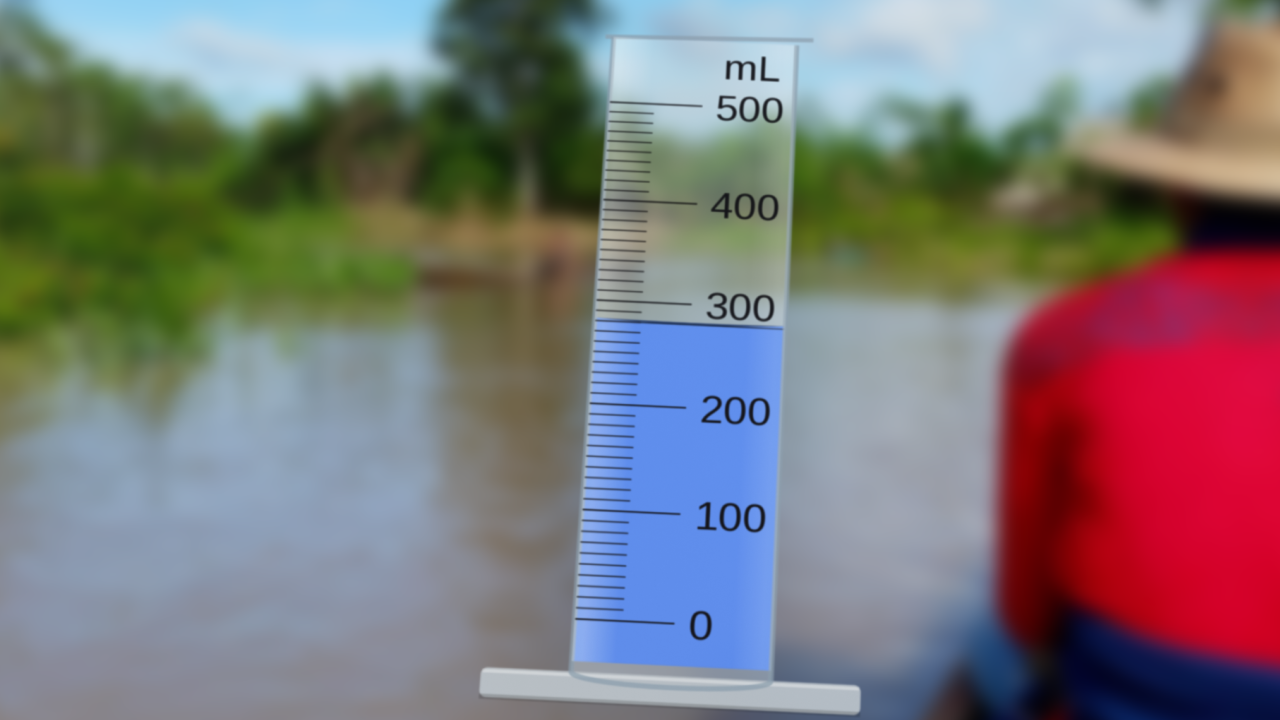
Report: 280,mL
